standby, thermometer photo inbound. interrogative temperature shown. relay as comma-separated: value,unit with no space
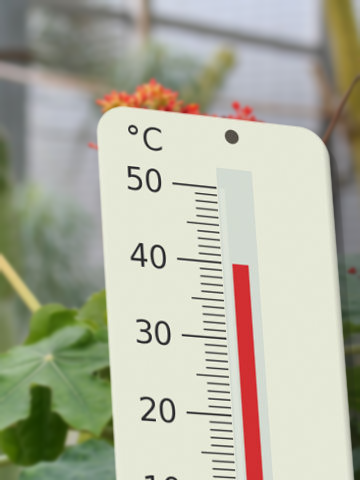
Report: 40,°C
